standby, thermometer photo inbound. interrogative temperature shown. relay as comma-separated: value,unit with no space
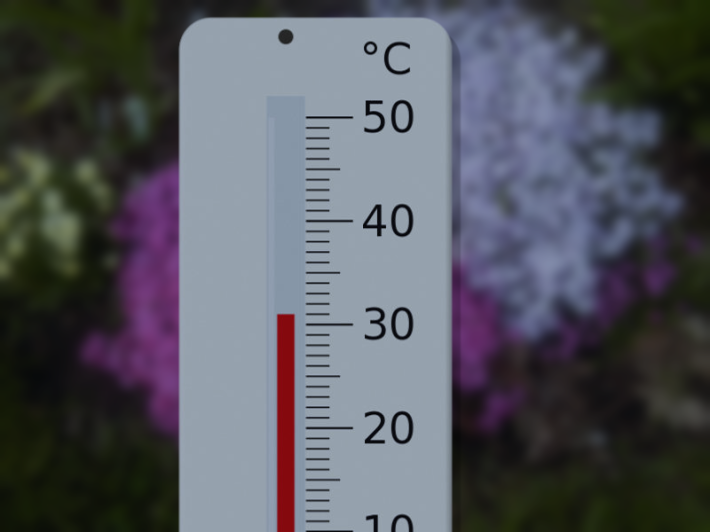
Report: 31,°C
